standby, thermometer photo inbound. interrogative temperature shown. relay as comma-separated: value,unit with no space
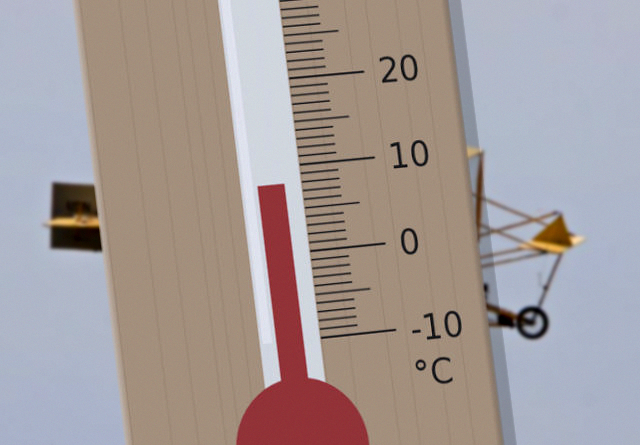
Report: 8,°C
